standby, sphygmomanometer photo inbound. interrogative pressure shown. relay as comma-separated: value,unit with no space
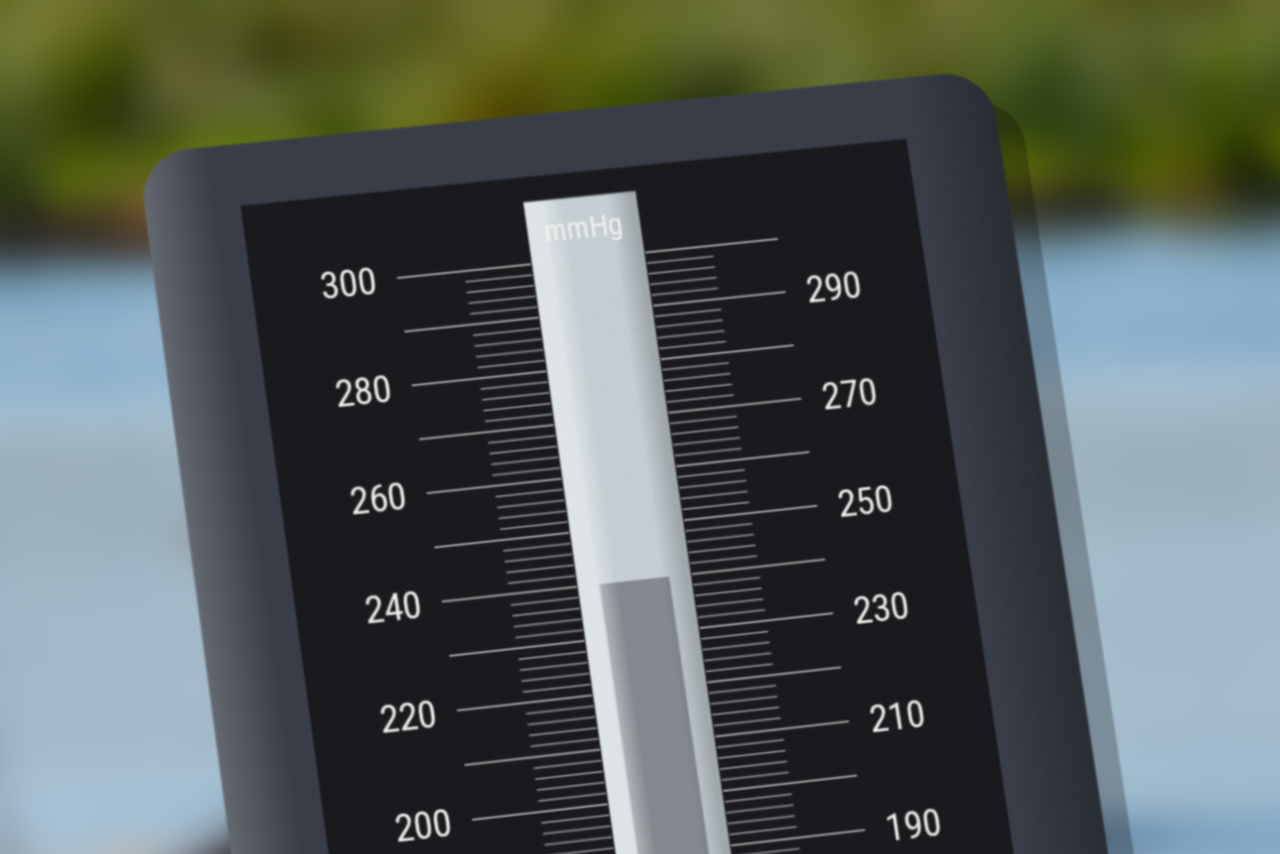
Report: 240,mmHg
